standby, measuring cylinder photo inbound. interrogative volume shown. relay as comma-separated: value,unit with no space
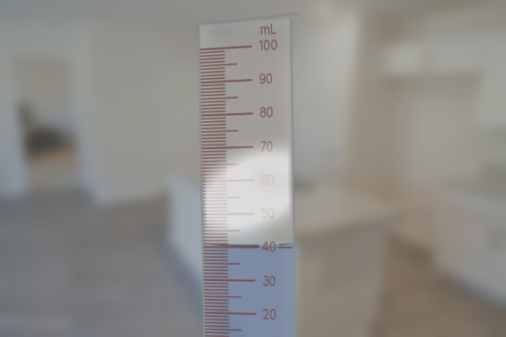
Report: 40,mL
